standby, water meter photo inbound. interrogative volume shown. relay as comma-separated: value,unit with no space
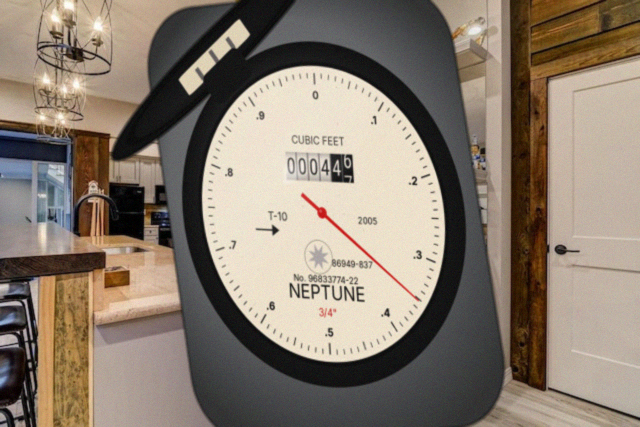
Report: 446.35,ft³
